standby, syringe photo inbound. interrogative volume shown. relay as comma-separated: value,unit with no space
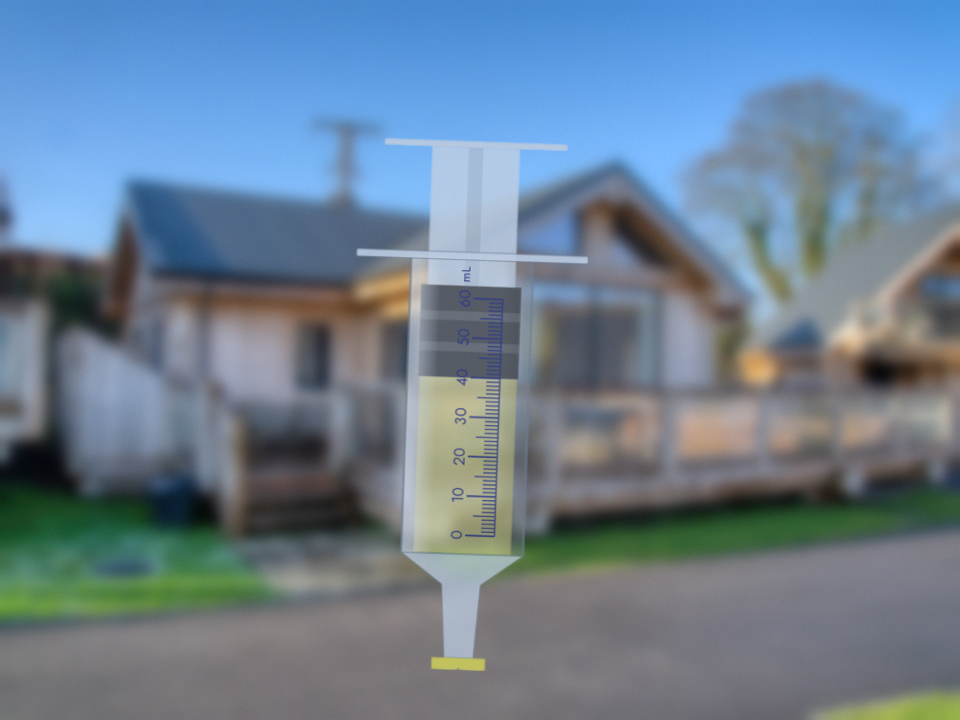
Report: 40,mL
